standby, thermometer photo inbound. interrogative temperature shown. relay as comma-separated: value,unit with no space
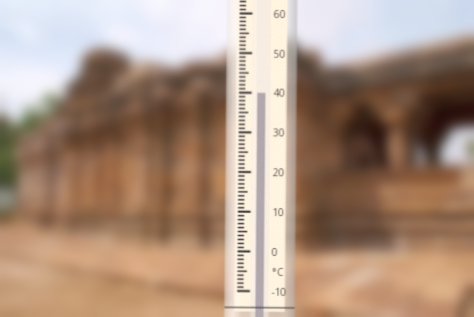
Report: 40,°C
